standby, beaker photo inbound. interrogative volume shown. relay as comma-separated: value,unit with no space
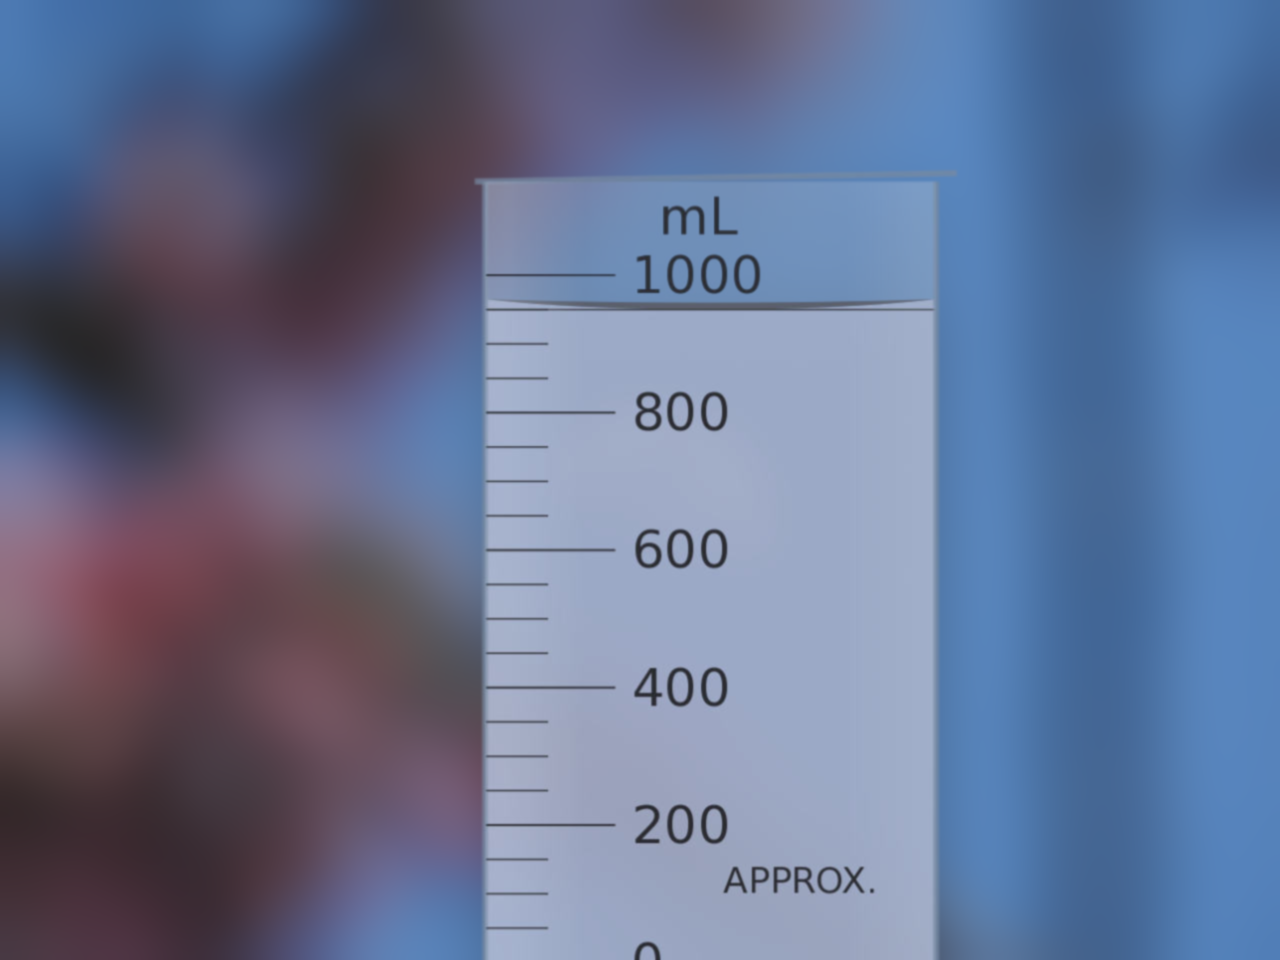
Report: 950,mL
